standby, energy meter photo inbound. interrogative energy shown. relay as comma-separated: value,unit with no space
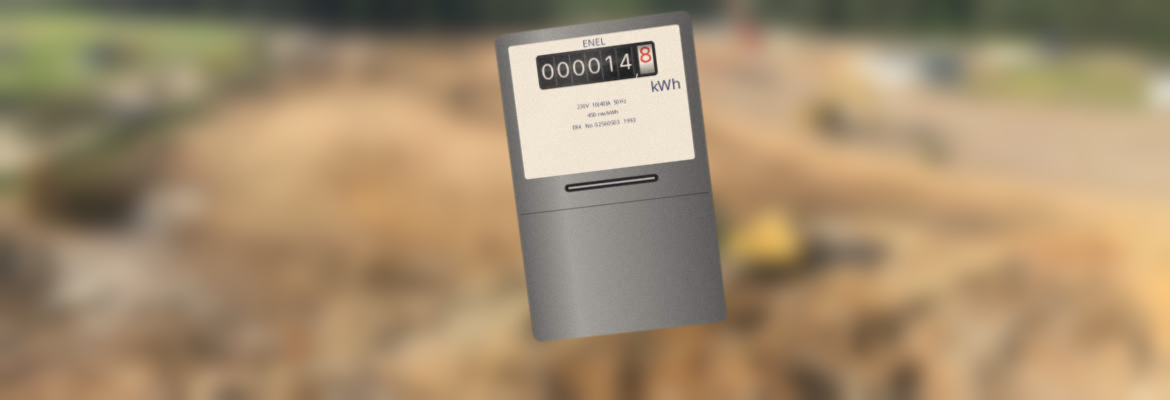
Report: 14.8,kWh
